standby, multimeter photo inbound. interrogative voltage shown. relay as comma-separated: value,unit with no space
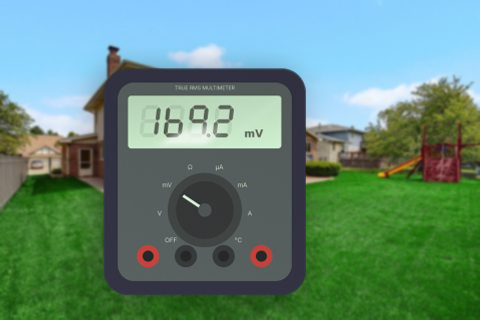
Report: 169.2,mV
